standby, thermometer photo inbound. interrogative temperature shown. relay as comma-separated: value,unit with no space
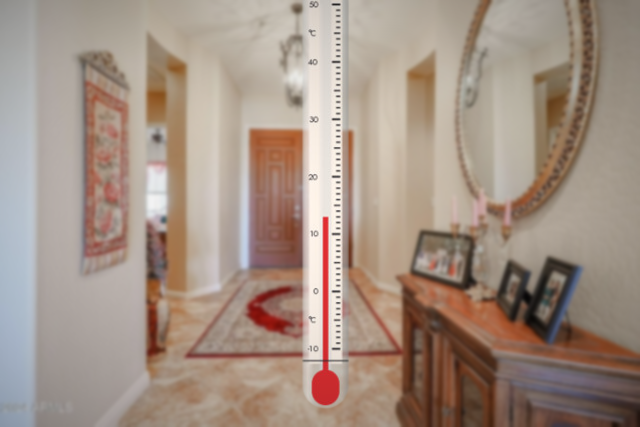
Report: 13,°C
